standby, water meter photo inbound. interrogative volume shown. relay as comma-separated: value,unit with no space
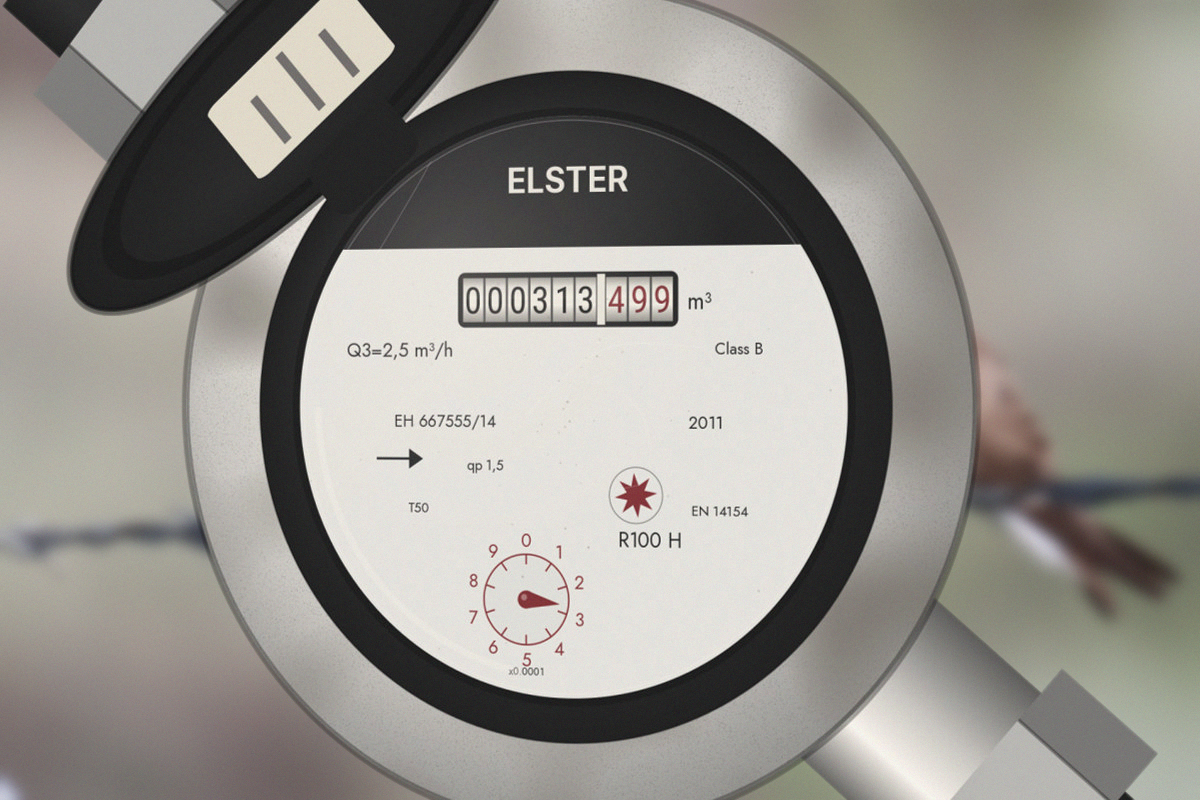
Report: 313.4992,m³
